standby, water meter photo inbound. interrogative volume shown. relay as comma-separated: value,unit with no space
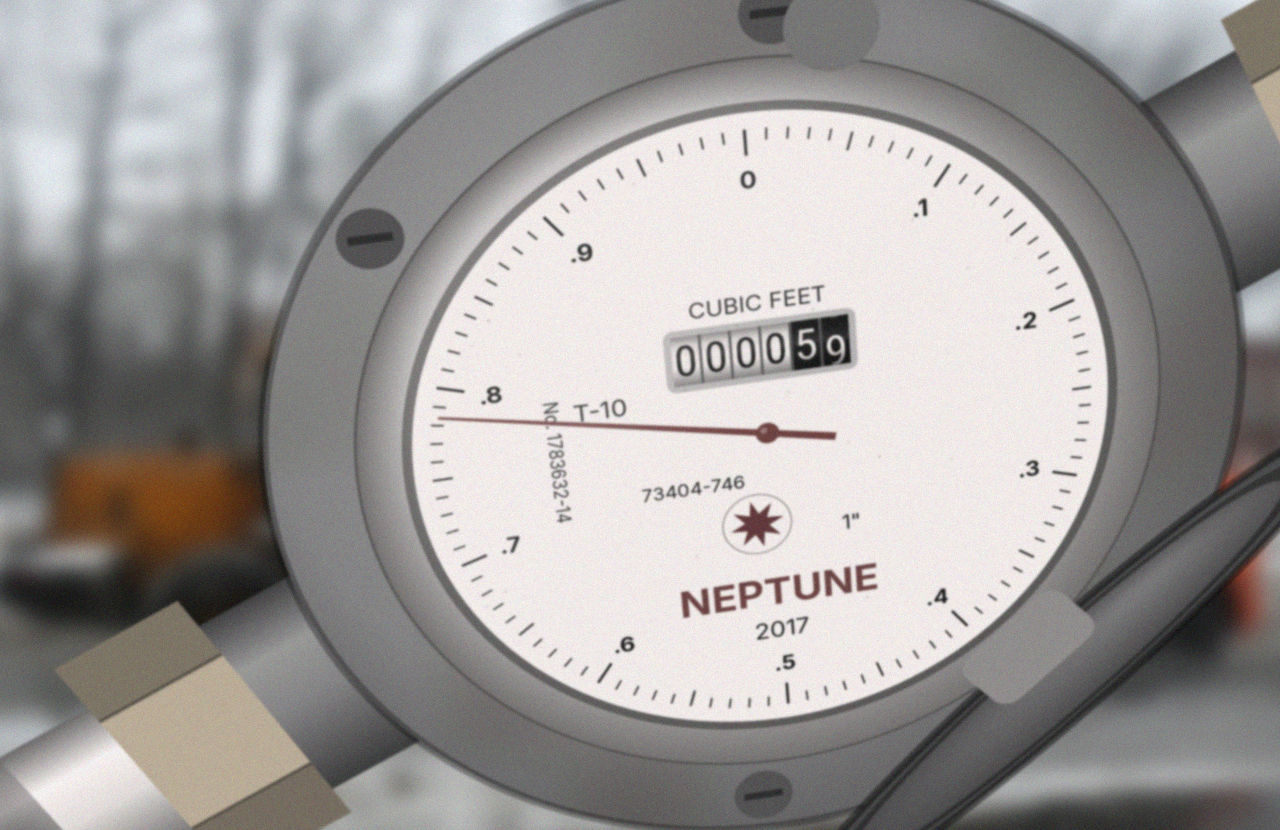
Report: 58.78,ft³
